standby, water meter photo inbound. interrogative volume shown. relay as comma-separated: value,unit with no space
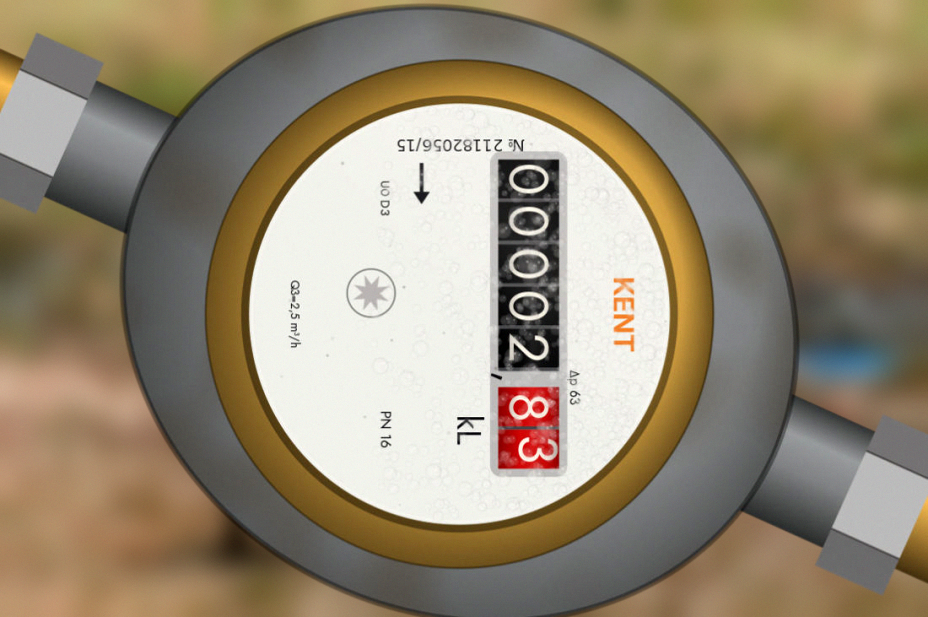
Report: 2.83,kL
